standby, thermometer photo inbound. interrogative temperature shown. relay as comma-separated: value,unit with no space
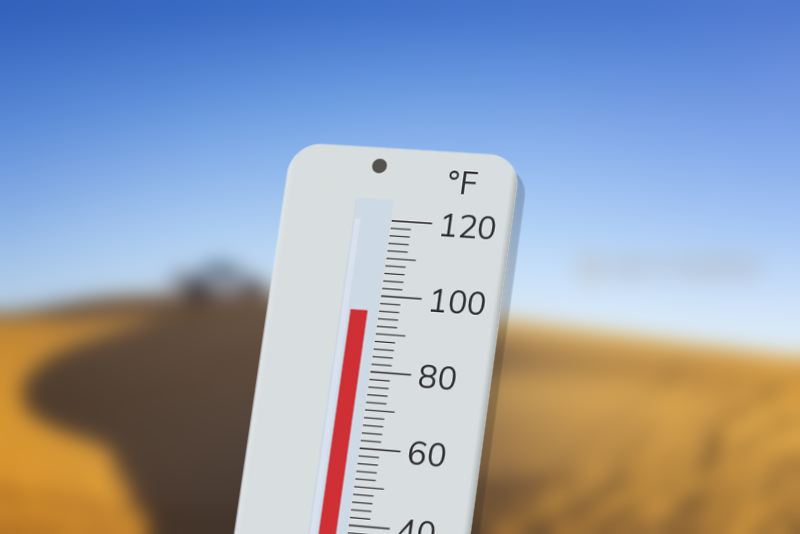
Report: 96,°F
